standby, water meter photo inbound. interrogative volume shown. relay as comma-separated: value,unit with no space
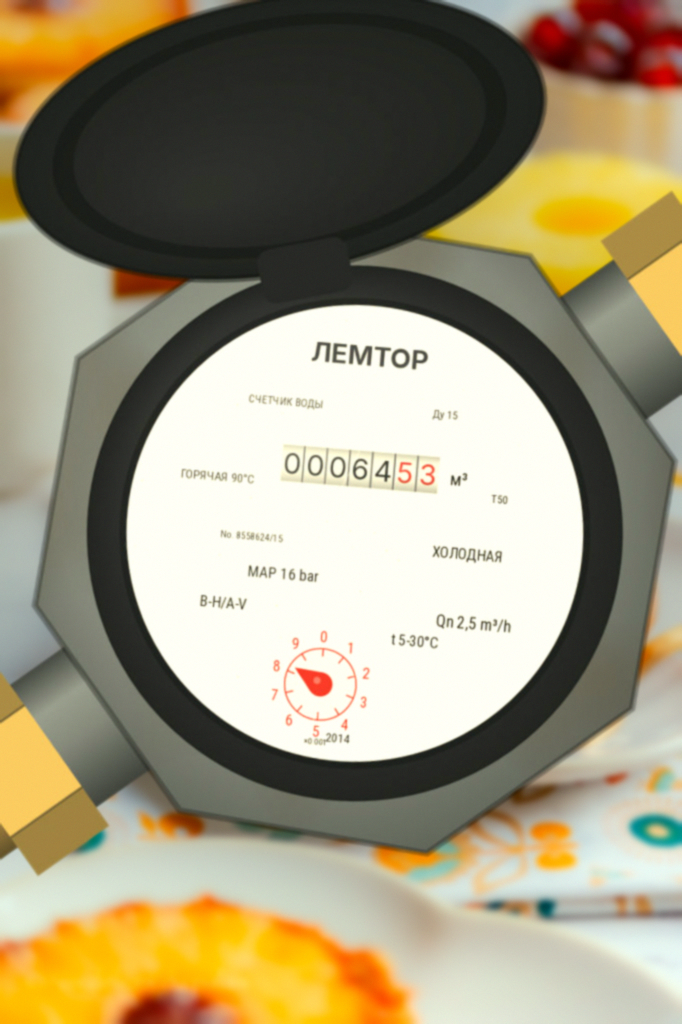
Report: 64.538,m³
